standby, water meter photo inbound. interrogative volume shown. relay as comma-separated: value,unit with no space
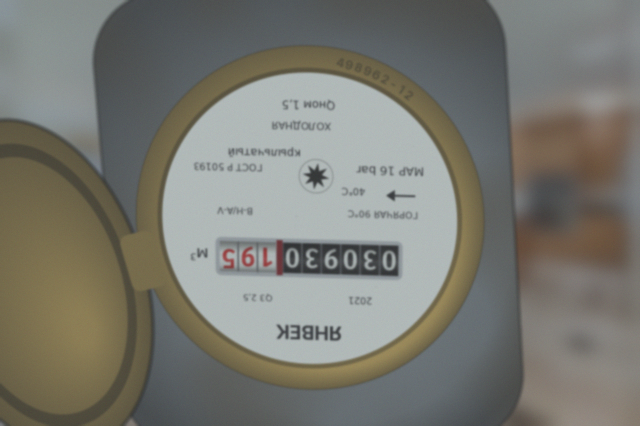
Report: 30930.195,m³
